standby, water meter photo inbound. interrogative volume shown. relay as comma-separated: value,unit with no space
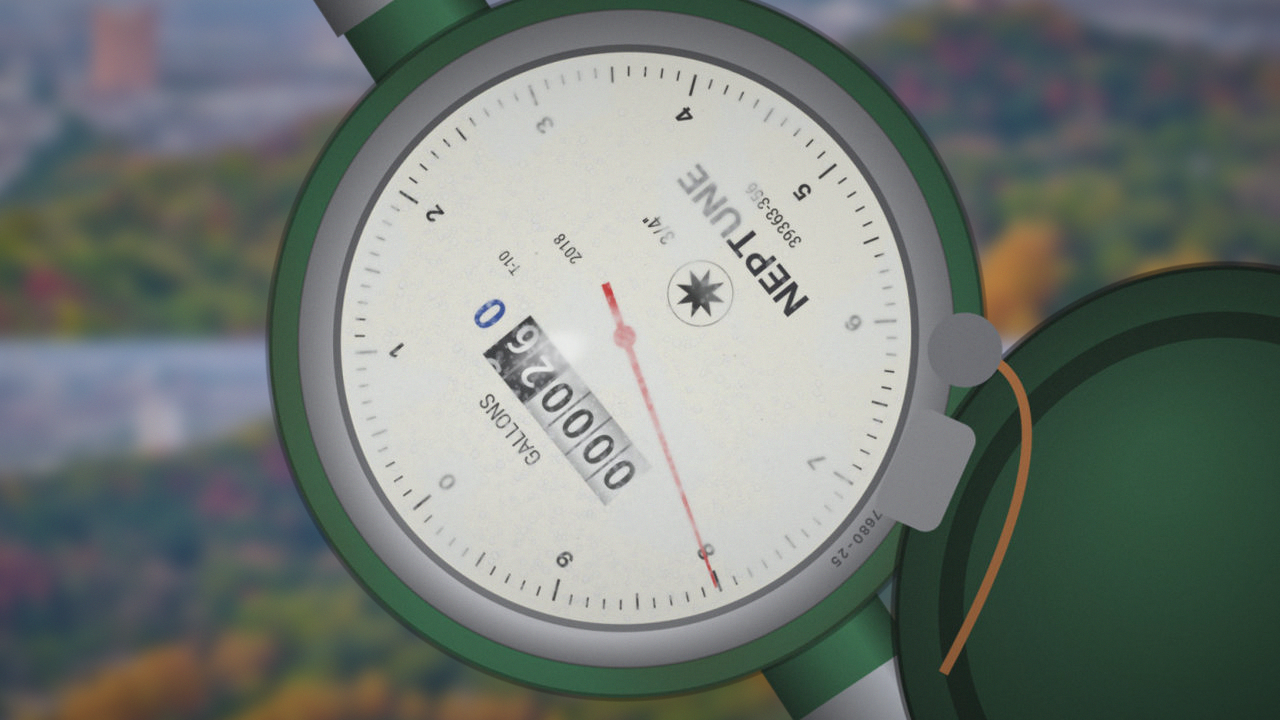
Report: 258.0,gal
